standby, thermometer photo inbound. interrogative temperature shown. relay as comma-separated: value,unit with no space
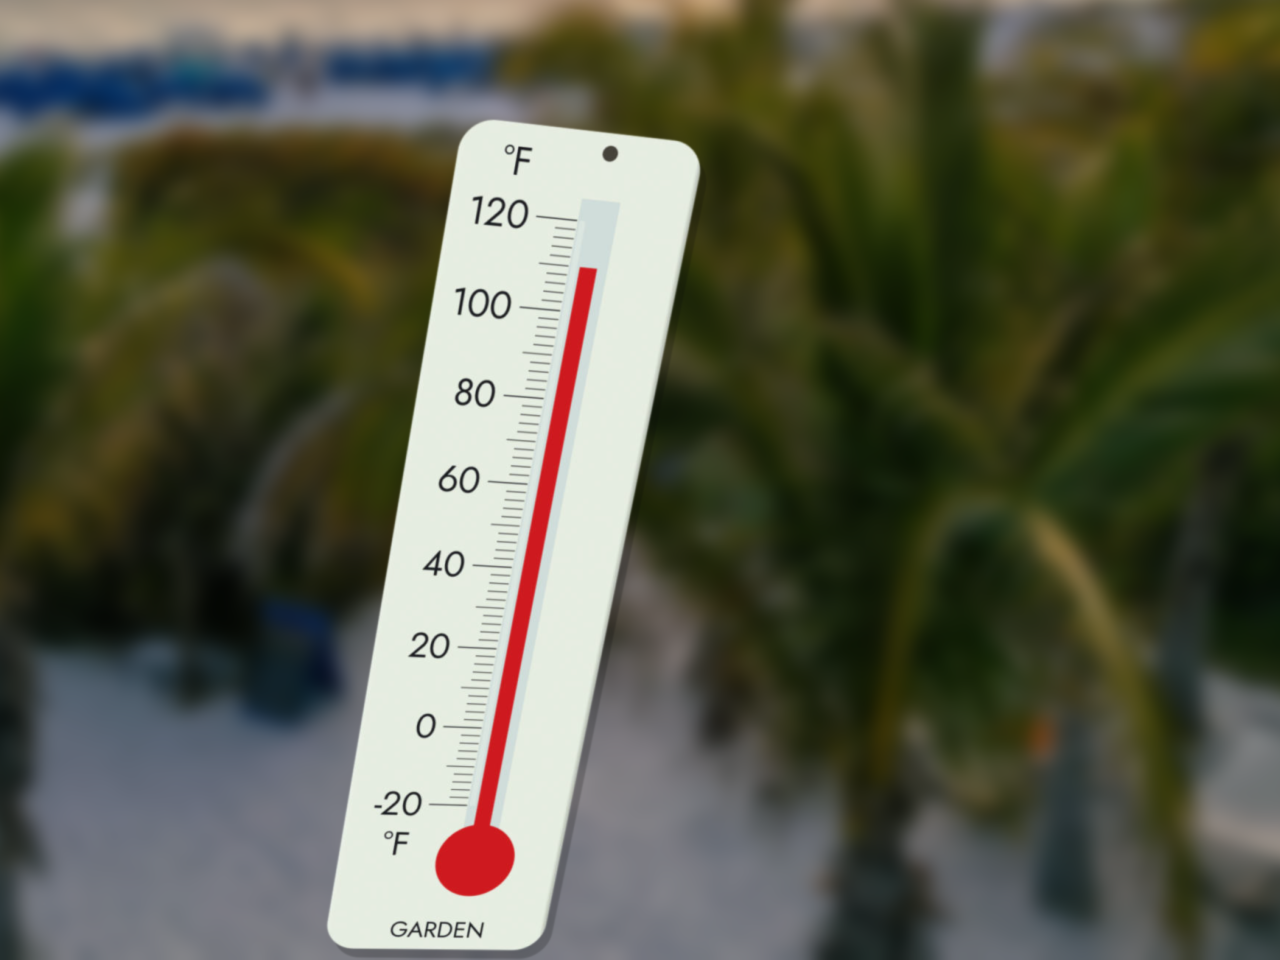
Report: 110,°F
